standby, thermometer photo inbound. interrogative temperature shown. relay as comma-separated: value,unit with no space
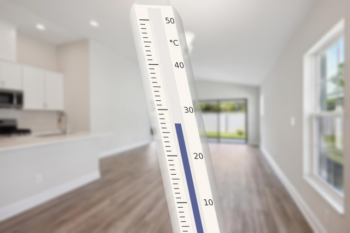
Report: 27,°C
